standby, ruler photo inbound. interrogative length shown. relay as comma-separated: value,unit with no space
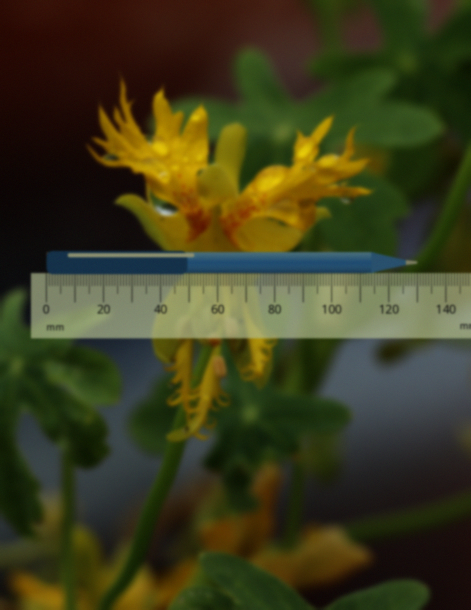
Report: 130,mm
